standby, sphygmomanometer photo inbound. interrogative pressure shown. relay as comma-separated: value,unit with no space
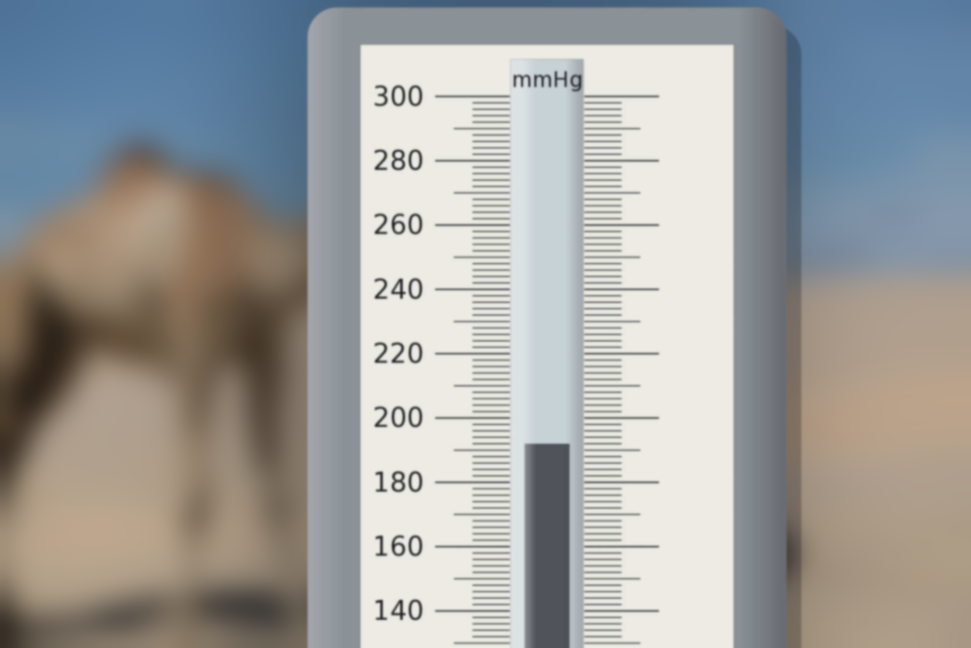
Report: 192,mmHg
